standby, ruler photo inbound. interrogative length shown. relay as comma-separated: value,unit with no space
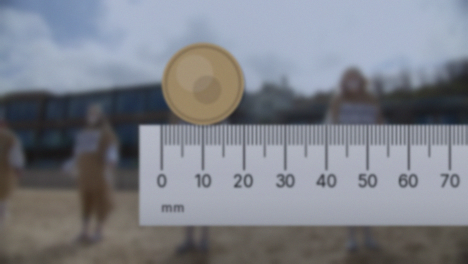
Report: 20,mm
